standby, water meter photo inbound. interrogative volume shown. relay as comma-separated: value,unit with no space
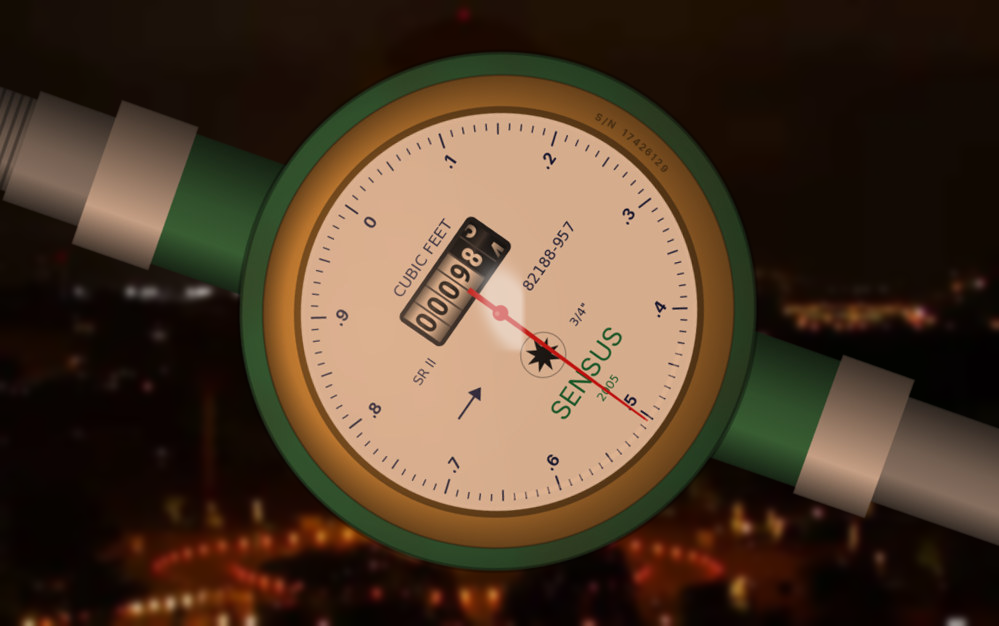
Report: 983.50,ft³
